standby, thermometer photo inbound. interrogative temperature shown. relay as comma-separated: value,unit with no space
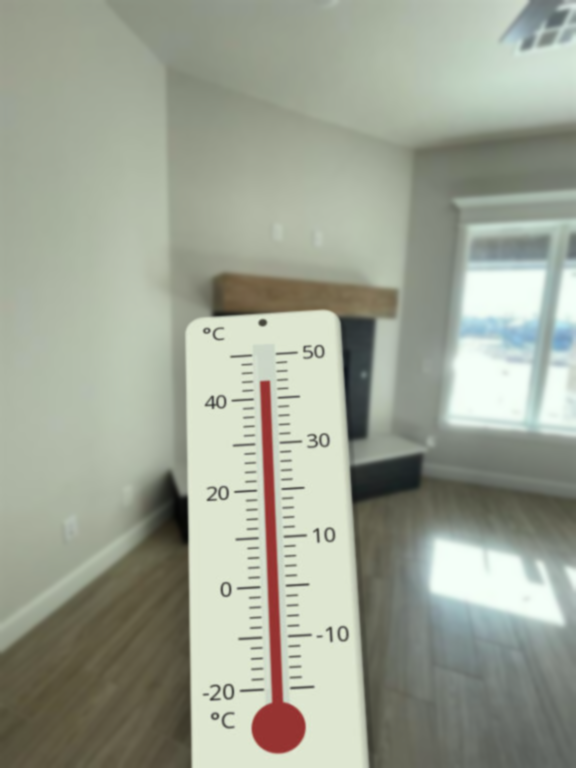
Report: 44,°C
